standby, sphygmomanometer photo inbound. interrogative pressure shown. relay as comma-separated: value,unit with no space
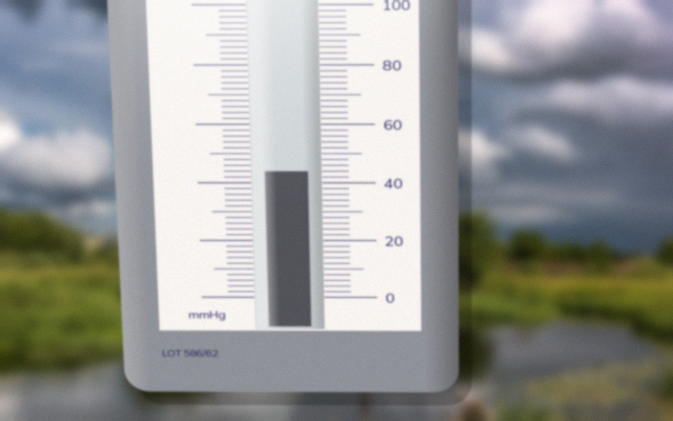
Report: 44,mmHg
